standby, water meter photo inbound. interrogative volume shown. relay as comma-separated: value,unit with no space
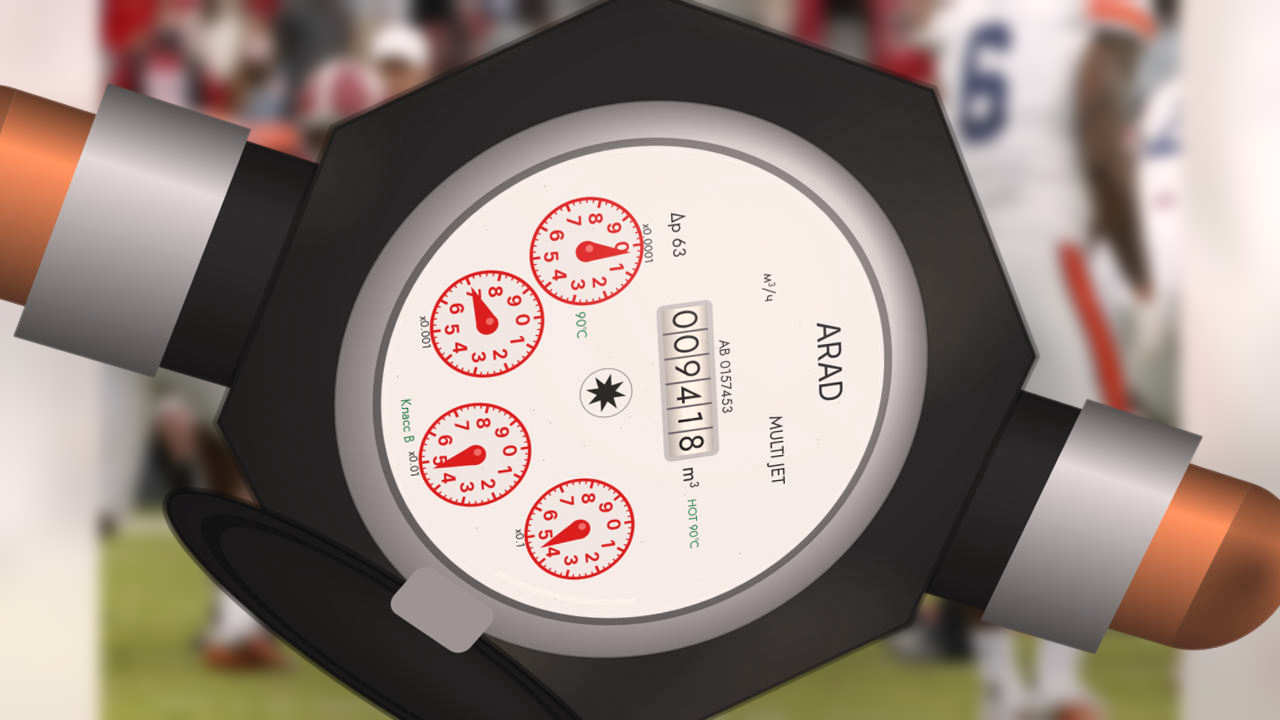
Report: 9418.4470,m³
